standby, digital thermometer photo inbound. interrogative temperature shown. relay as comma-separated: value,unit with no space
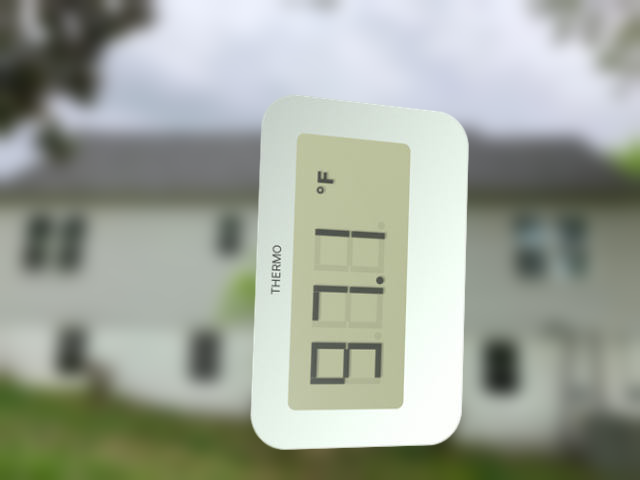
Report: 97.1,°F
